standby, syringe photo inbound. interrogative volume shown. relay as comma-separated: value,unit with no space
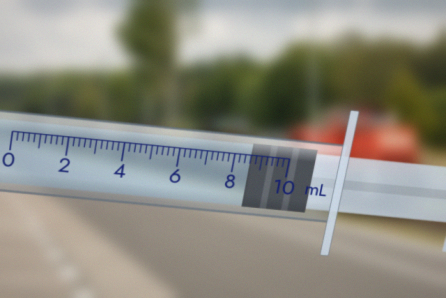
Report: 8.6,mL
